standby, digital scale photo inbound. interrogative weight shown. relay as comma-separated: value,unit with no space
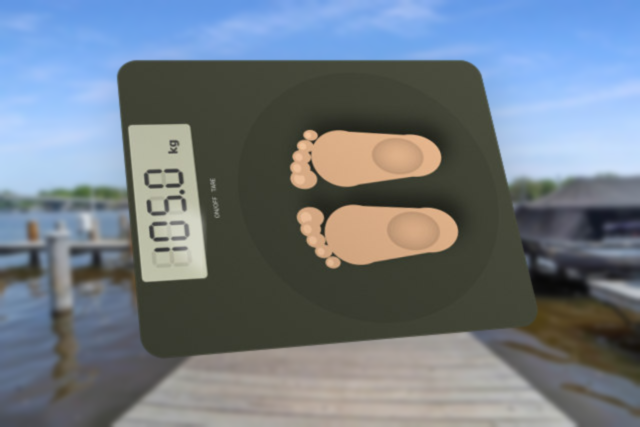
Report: 105.0,kg
